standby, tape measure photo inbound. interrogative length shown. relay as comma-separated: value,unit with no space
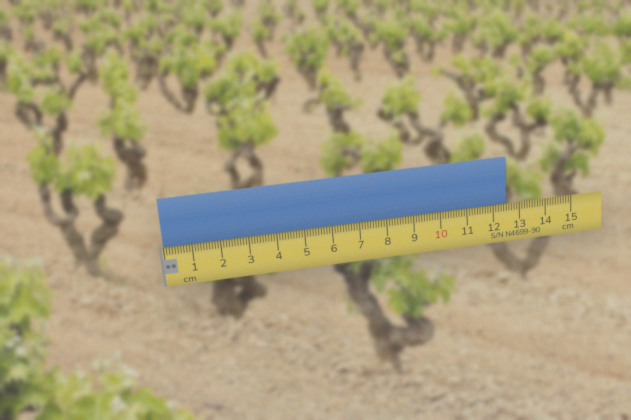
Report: 12.5,cm
